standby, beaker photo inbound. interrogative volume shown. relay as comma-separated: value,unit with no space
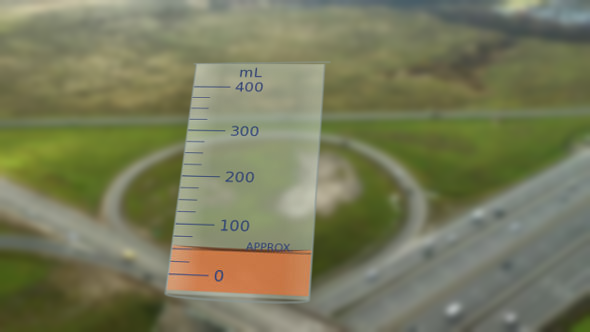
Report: 50,mL
